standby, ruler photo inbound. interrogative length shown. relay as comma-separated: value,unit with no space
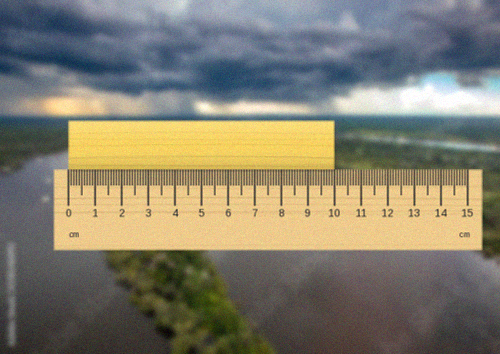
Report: 10,cm
